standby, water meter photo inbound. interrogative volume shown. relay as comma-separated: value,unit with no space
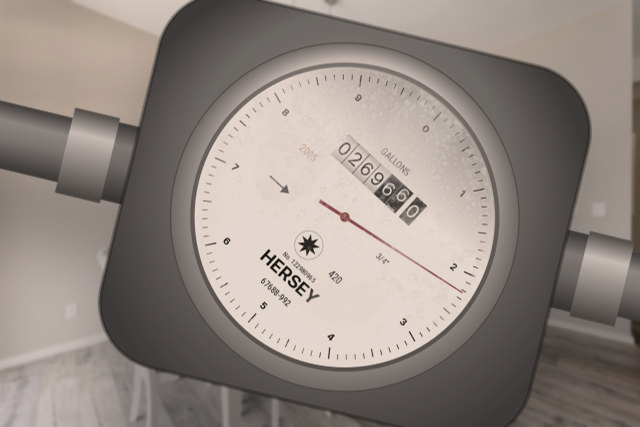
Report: 269662.2,gal
